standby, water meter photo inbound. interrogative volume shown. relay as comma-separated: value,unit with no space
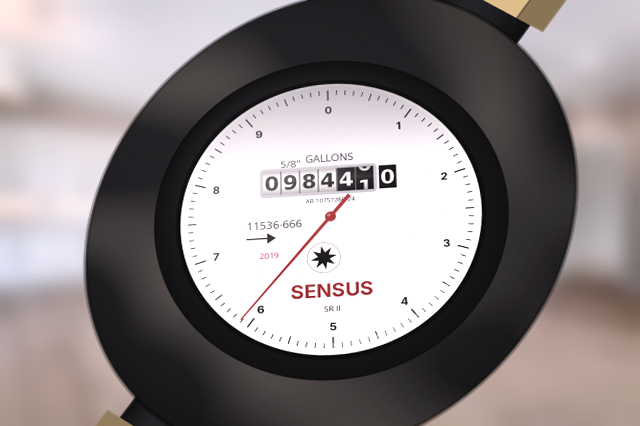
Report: 984406.1,gal
